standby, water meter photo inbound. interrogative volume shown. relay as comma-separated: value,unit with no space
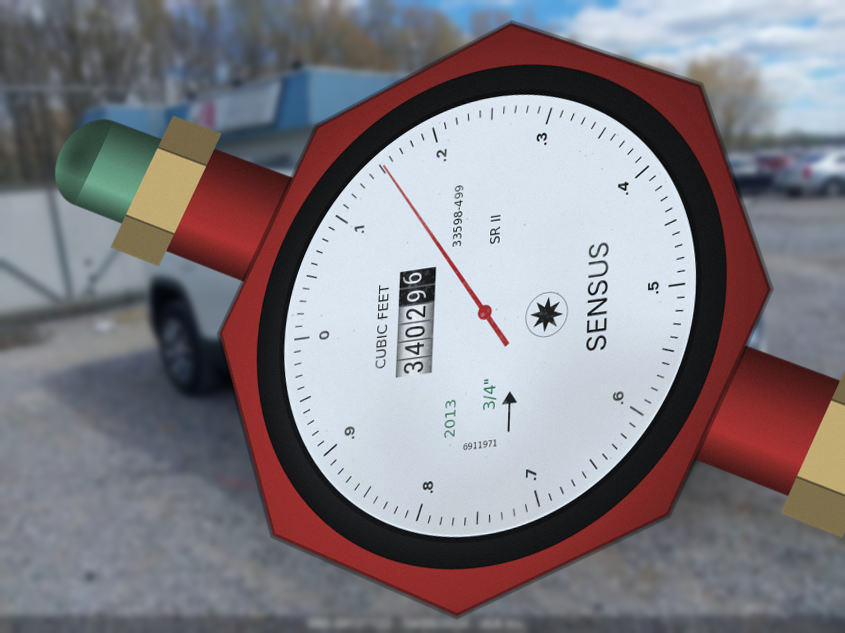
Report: 340296.15,ft³
